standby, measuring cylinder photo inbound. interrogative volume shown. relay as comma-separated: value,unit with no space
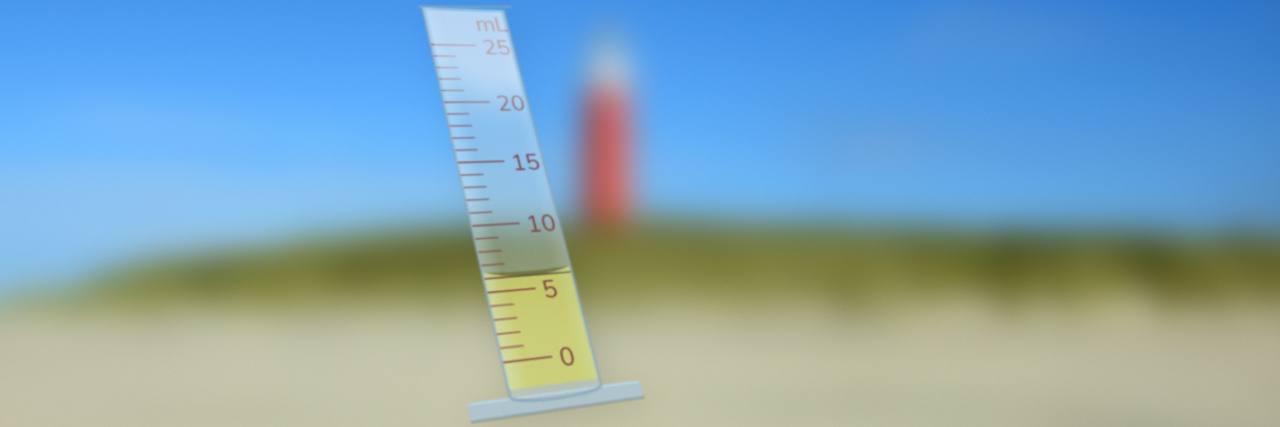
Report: 6,mL
